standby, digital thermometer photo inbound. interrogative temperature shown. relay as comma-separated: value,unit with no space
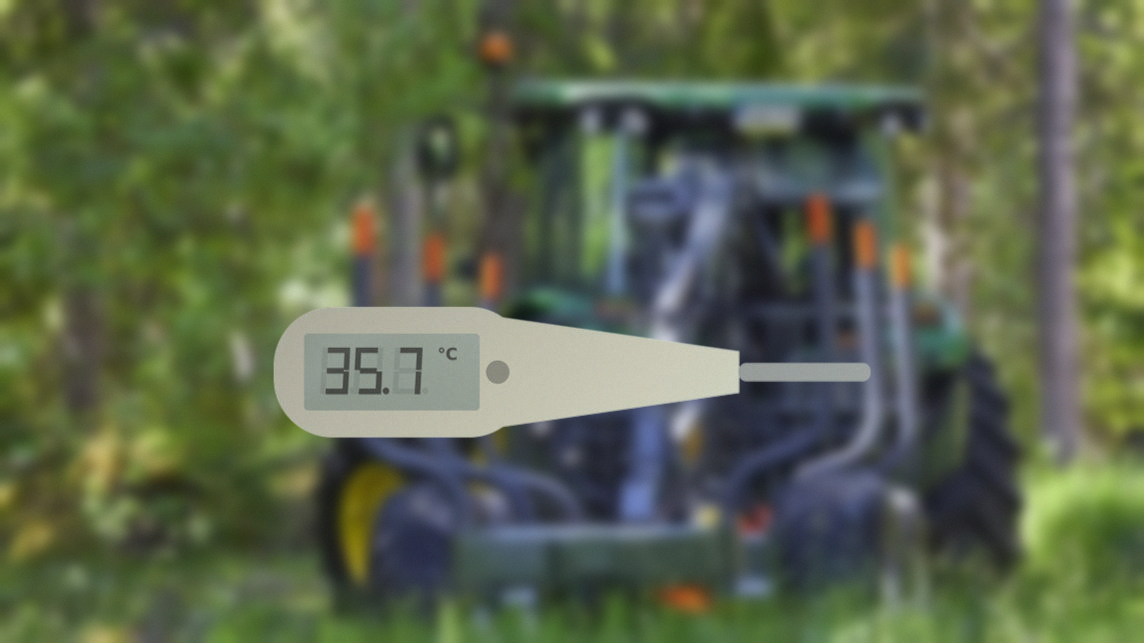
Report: 35.7,°C
